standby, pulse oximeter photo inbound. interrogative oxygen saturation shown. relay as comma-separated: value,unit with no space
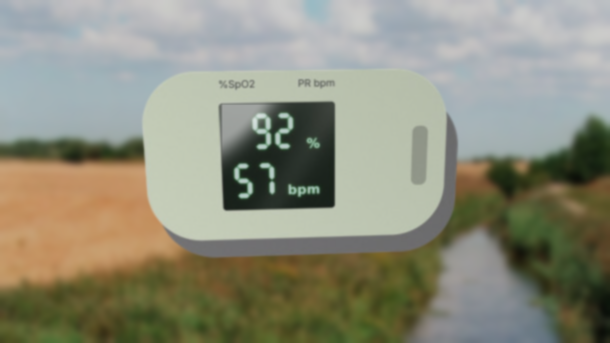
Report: 92,%
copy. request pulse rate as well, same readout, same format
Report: 57,bpm
